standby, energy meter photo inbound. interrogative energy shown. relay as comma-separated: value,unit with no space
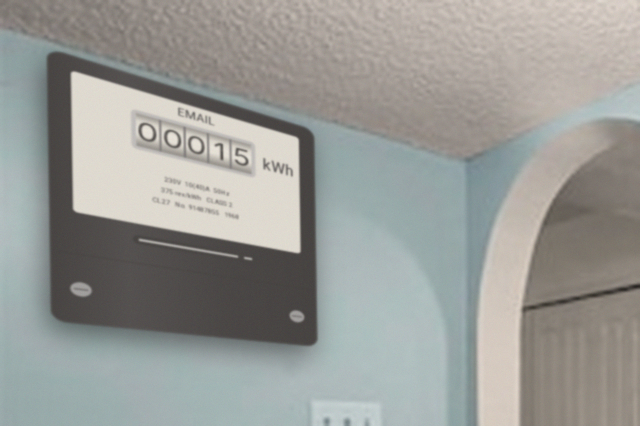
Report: 15,kWh
